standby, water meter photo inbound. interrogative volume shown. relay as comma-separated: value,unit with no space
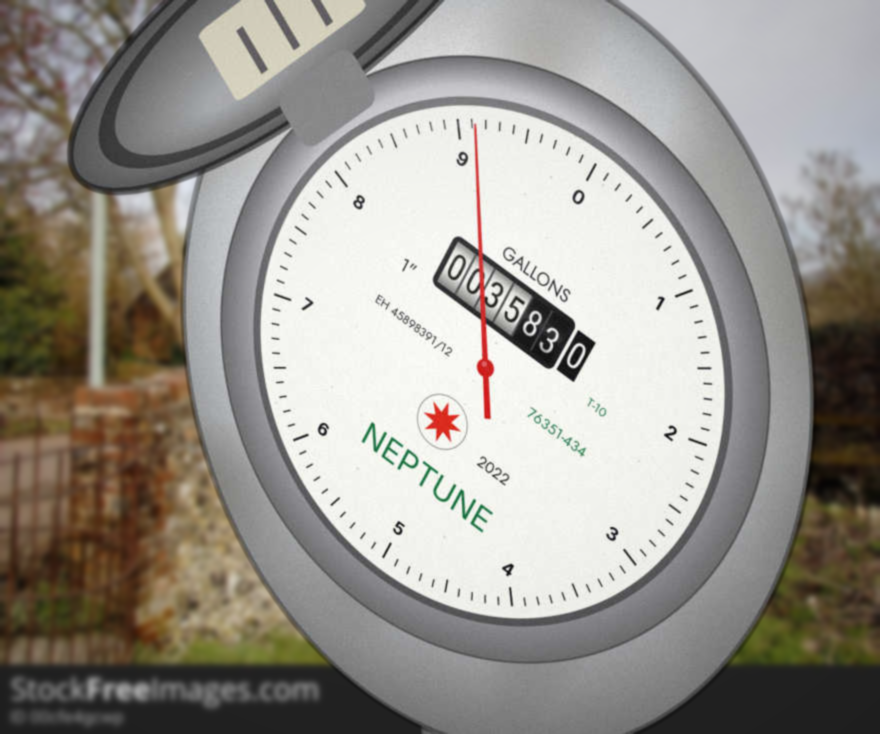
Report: 35829.1,gal
